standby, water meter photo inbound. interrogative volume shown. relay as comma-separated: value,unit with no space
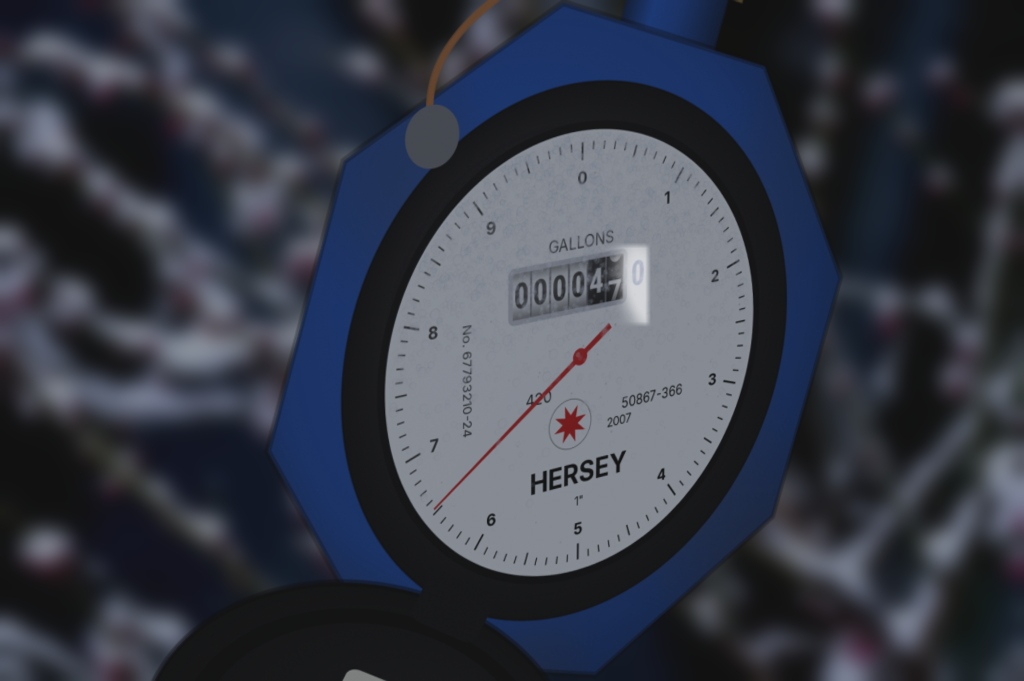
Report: 466.5,gal
